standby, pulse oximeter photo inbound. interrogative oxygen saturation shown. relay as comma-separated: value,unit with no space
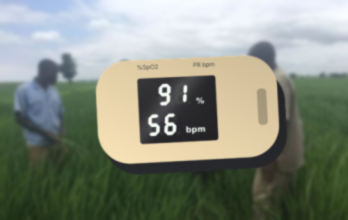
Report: 91,%
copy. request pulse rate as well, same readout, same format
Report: 56,bpm
